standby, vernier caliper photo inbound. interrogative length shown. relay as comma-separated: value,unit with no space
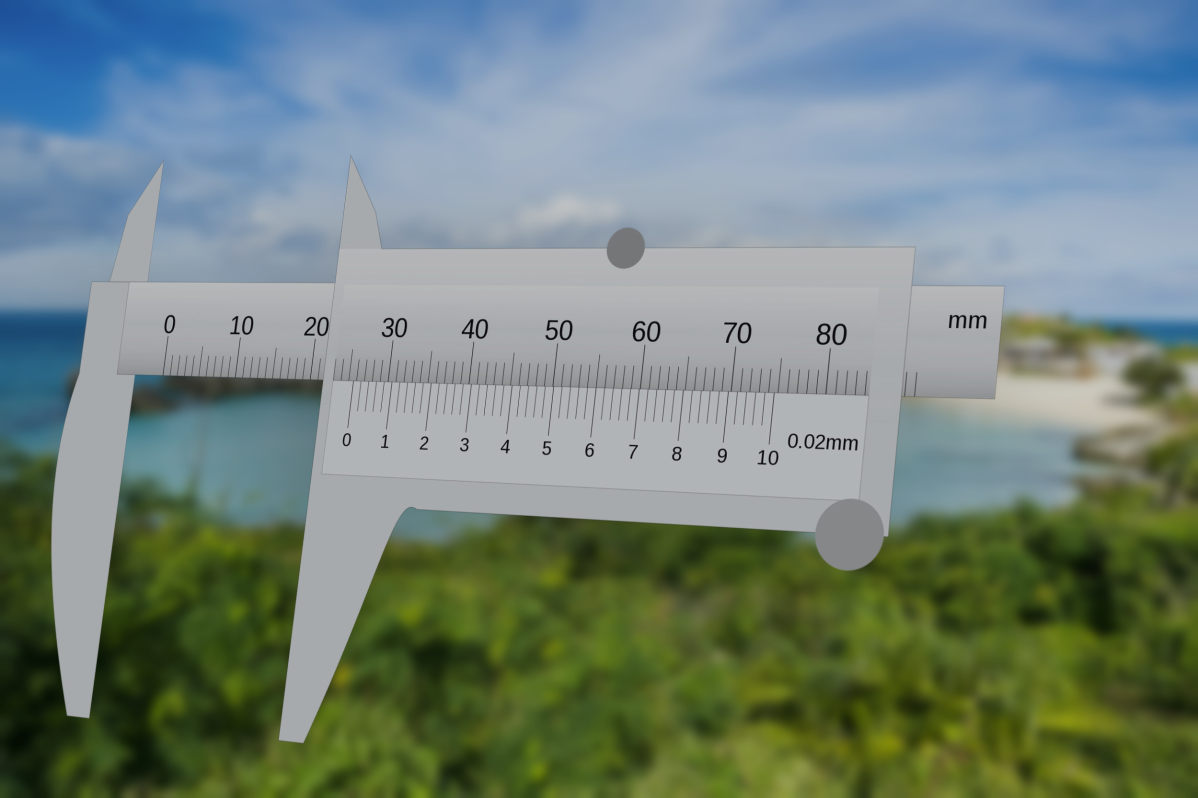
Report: 25.6,mm
